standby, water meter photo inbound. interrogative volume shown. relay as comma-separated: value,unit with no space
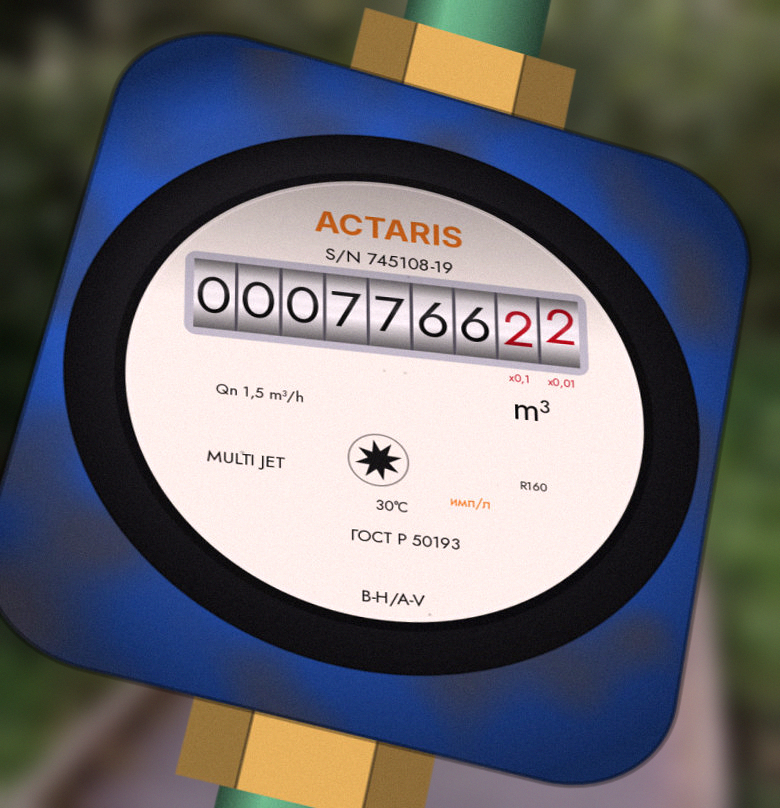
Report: 7766.22,m³
